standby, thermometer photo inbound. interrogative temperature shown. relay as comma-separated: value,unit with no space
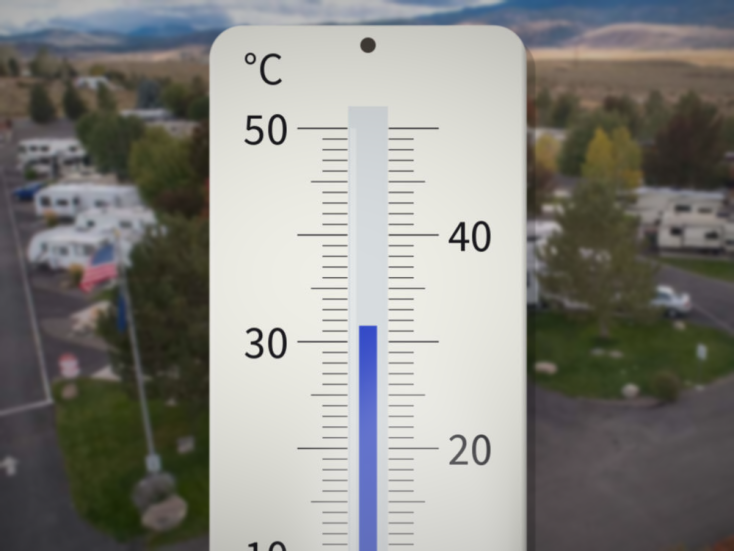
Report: 31.5,°C
